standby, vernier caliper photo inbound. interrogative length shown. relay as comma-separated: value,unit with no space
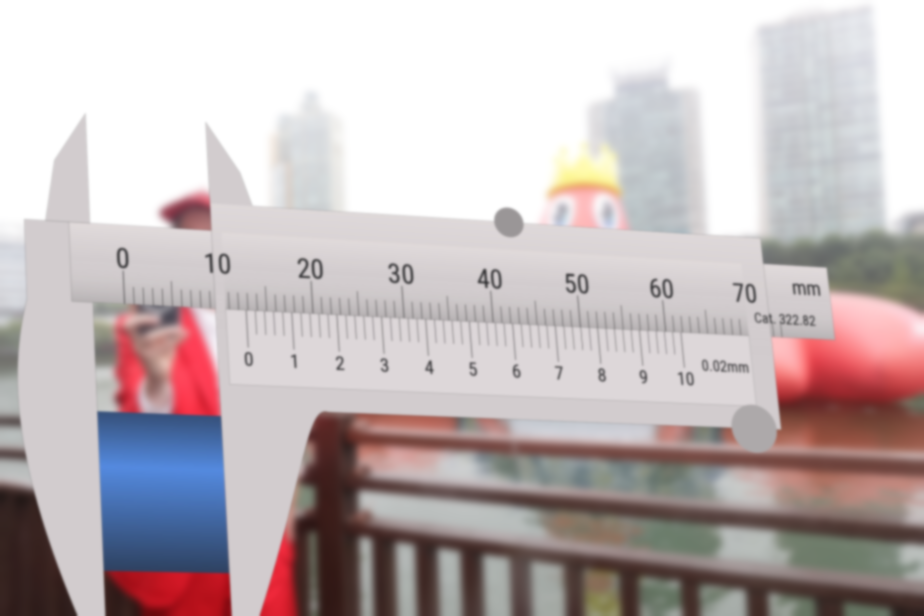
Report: 12.8,mm
